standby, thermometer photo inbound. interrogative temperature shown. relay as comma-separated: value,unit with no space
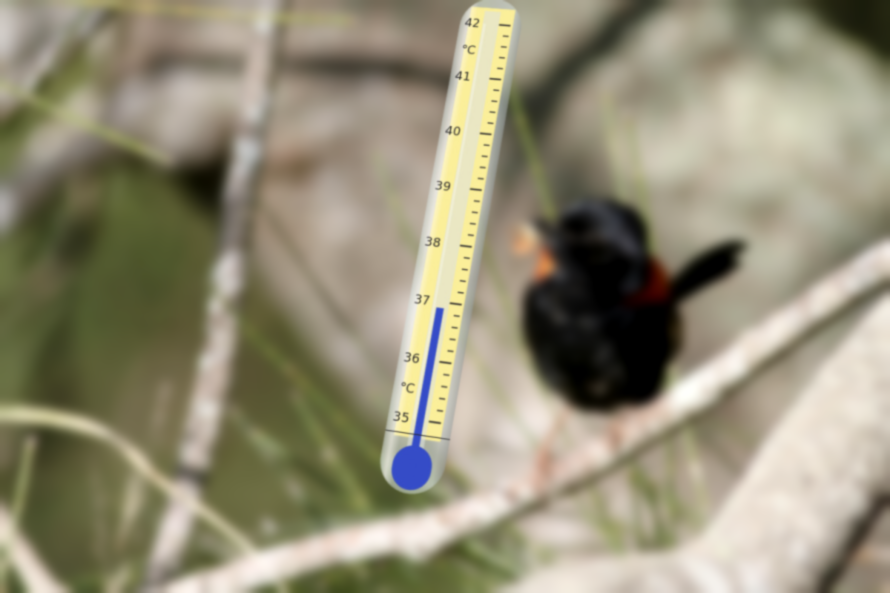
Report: 36.9,°C
